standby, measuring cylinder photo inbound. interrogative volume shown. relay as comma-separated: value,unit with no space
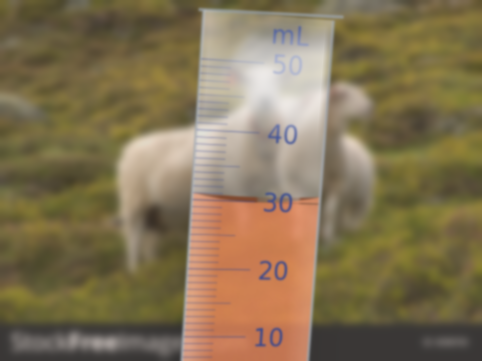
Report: 30,mL
